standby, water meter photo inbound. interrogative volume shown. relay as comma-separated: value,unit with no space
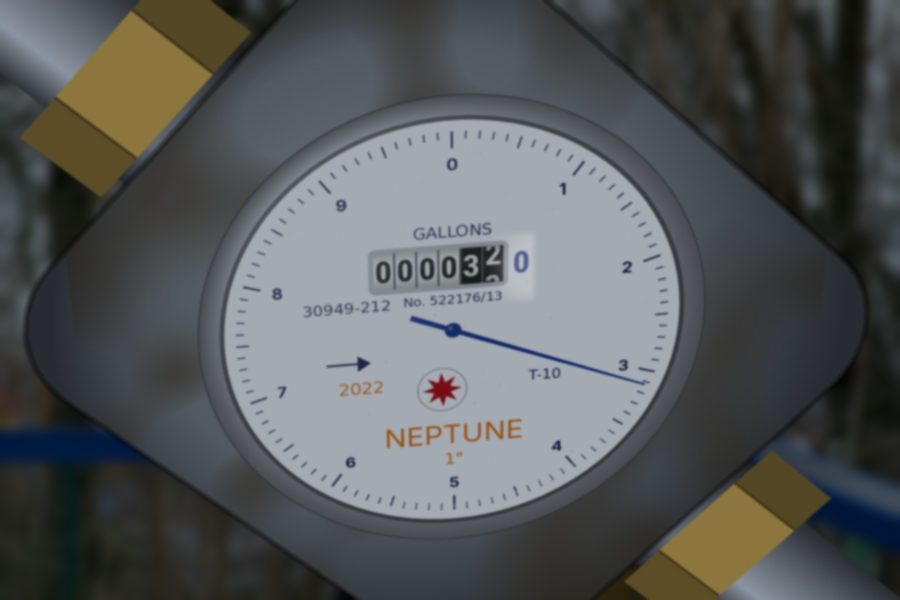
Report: 323.1,gal
